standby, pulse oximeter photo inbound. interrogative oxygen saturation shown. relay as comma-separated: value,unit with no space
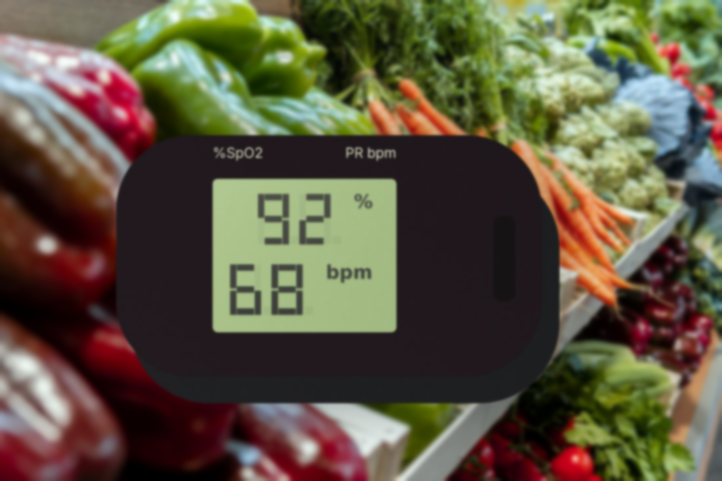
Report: 92,%
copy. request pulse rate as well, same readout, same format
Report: 68,bpm
